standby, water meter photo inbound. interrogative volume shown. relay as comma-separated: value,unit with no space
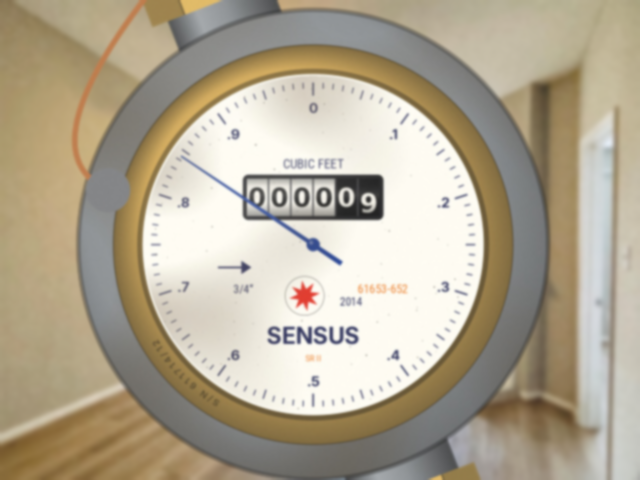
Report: 8.84,ft³
